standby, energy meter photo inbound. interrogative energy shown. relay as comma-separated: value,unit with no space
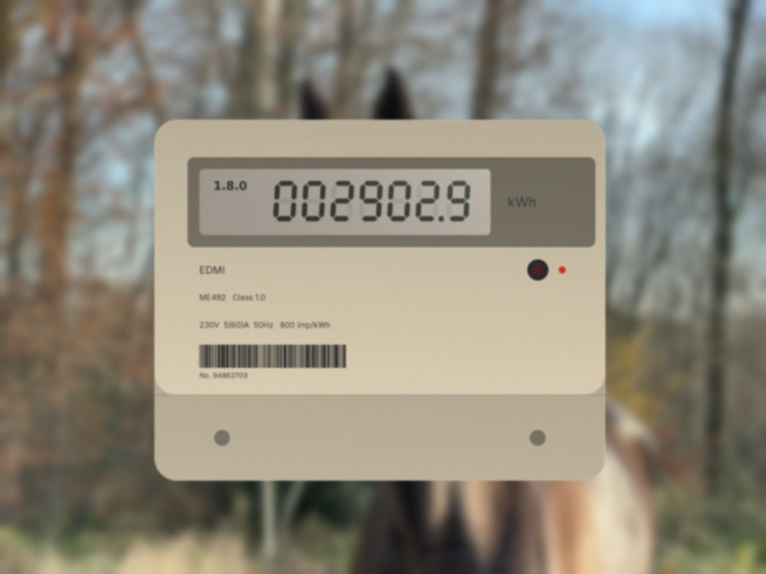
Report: 2902.9,kWh
